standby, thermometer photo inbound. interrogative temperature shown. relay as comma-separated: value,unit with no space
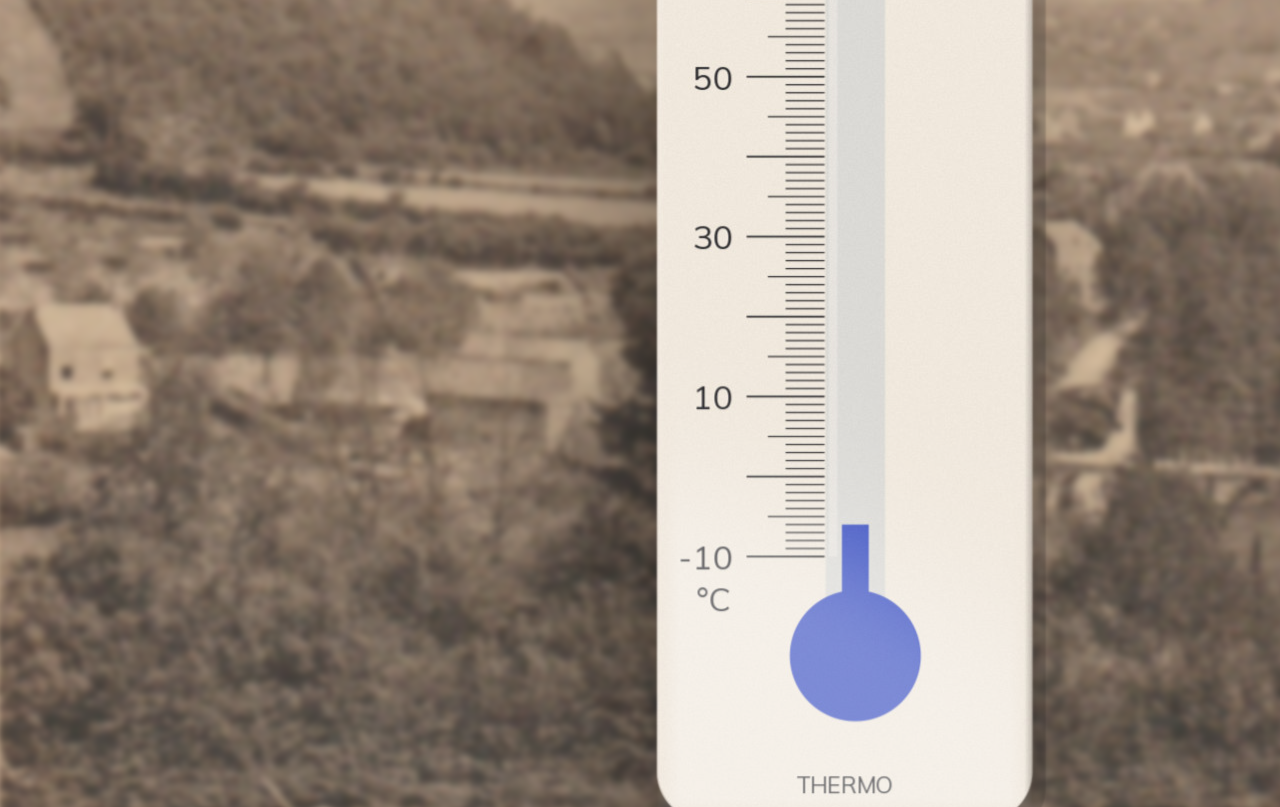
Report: -6,°C
